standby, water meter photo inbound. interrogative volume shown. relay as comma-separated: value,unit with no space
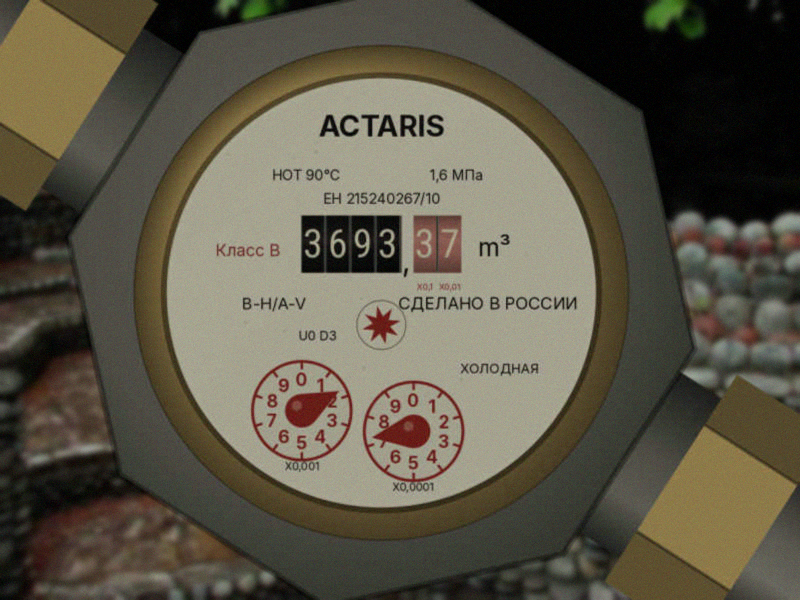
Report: 3693.3717,m³
